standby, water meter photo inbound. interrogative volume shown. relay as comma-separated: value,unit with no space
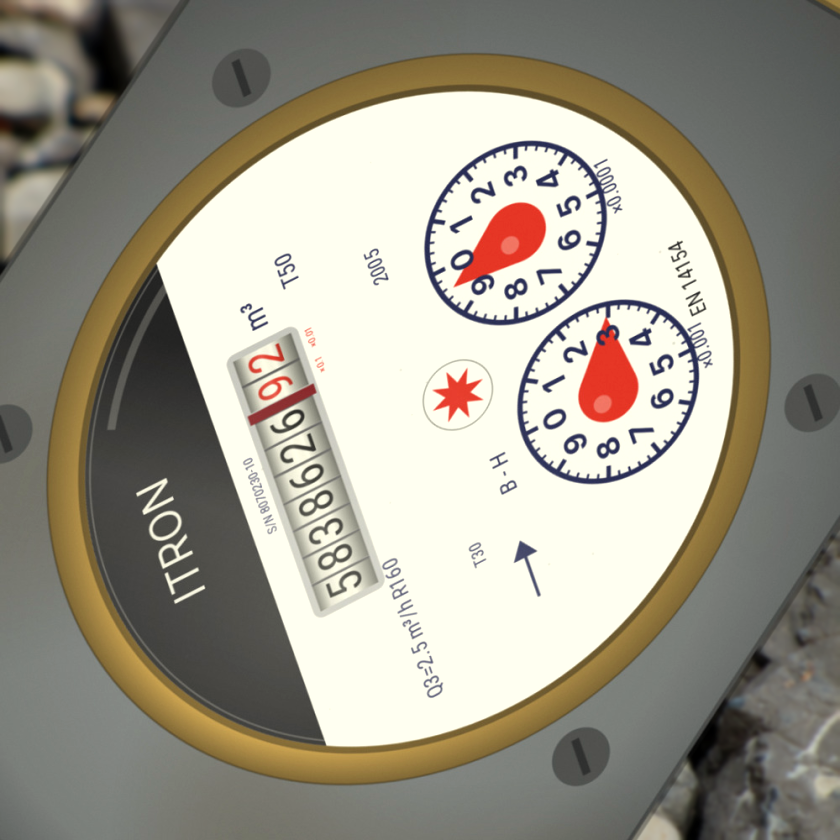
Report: 5838626.9229,m³
